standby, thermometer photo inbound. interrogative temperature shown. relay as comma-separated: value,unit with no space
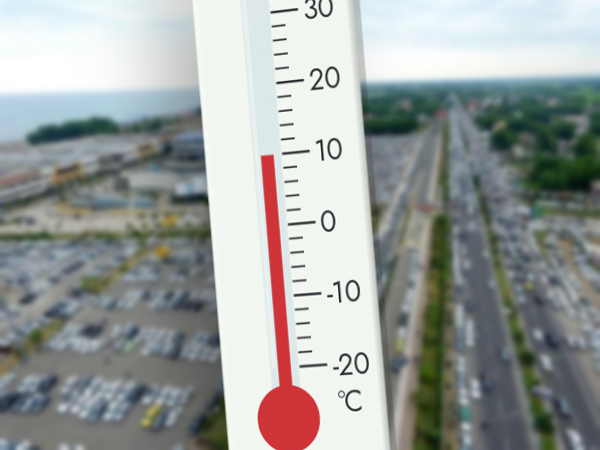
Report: 10,°C
